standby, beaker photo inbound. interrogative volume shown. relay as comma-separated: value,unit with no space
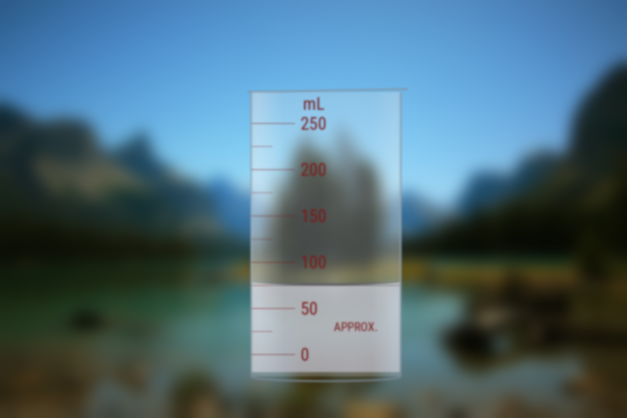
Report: 75,mL
